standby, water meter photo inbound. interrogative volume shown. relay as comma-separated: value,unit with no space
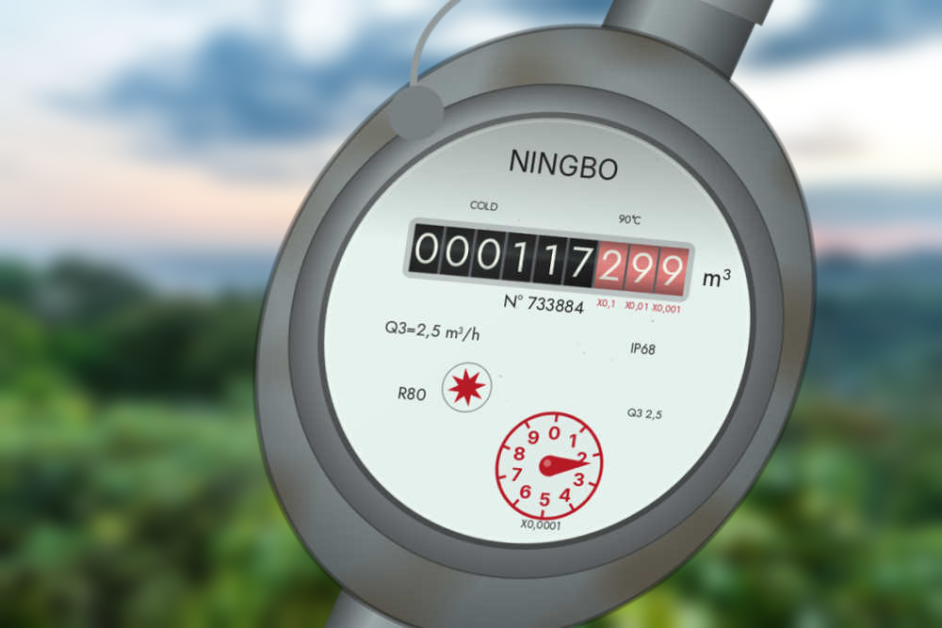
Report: 117.2992,m³
